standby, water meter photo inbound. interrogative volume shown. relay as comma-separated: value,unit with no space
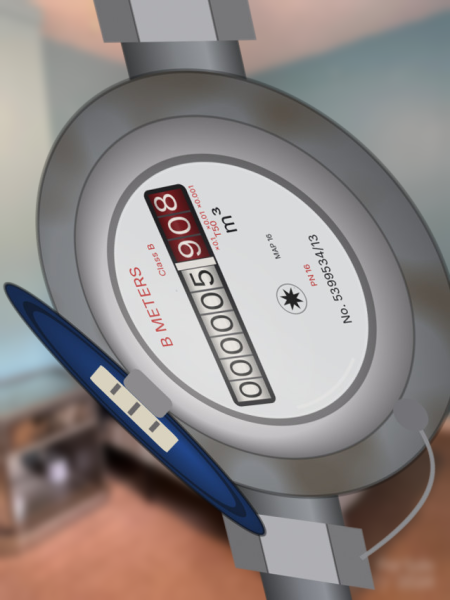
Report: 5.908,m³
